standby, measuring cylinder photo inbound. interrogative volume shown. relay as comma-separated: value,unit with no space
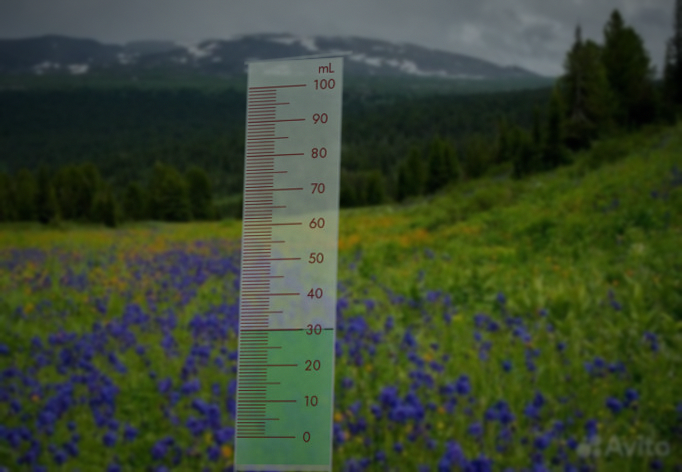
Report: 30,mL
